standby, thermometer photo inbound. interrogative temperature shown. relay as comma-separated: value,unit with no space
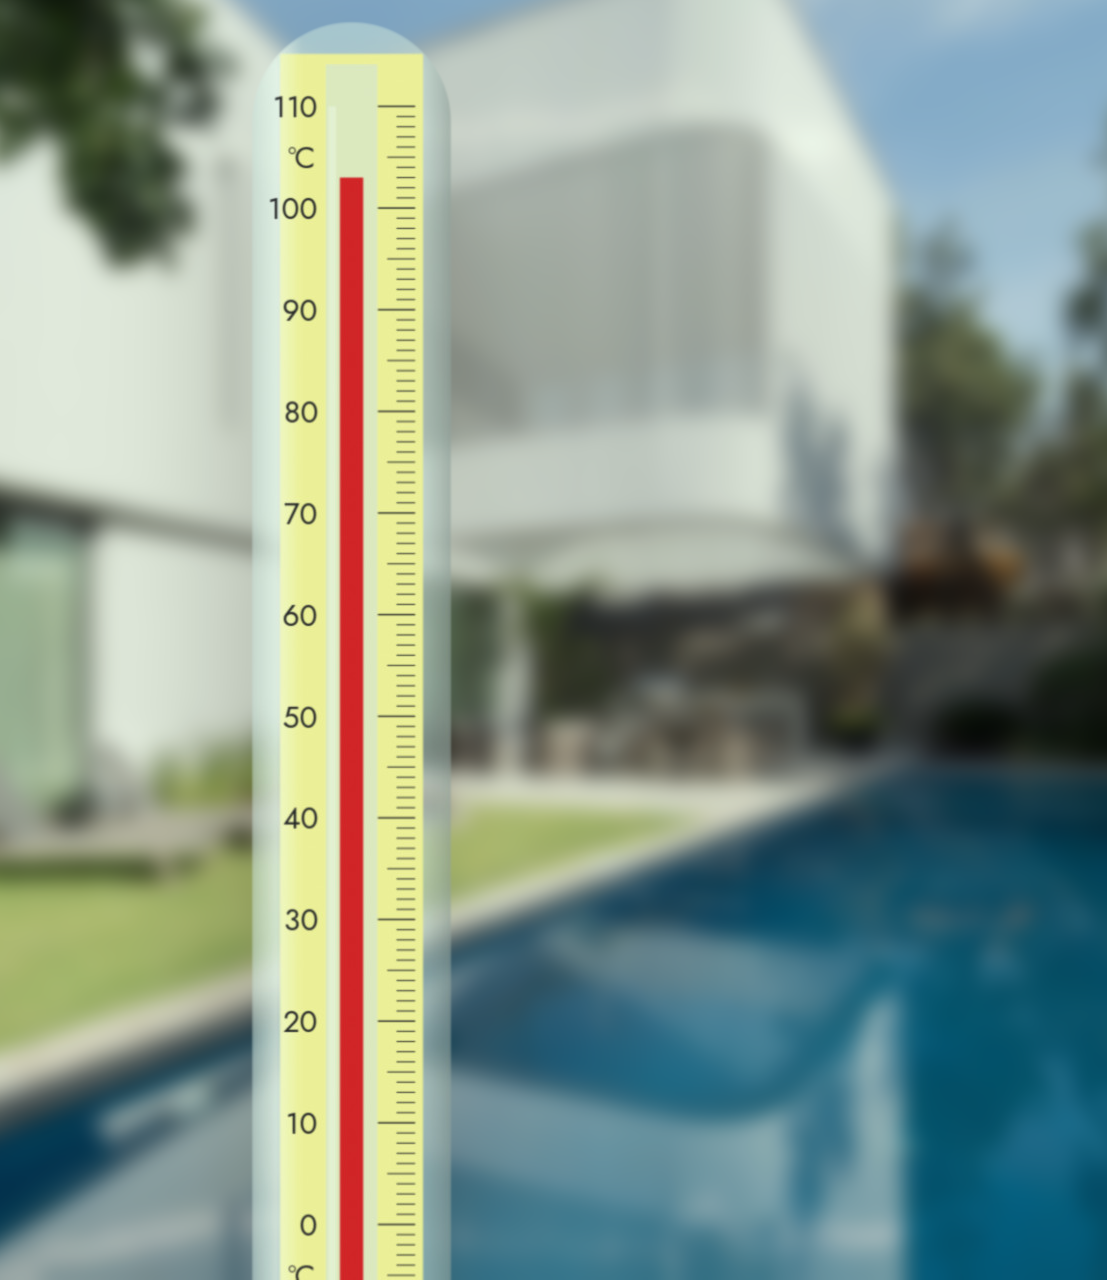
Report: 103,°C
